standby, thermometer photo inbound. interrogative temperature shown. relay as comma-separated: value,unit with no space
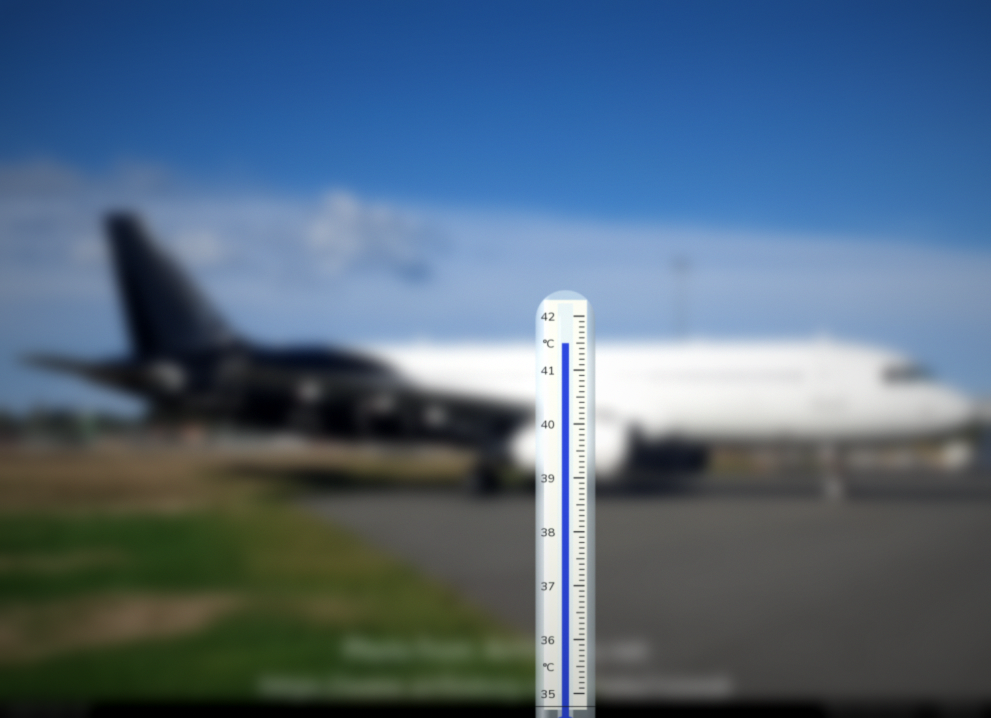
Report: 41.5,°C
